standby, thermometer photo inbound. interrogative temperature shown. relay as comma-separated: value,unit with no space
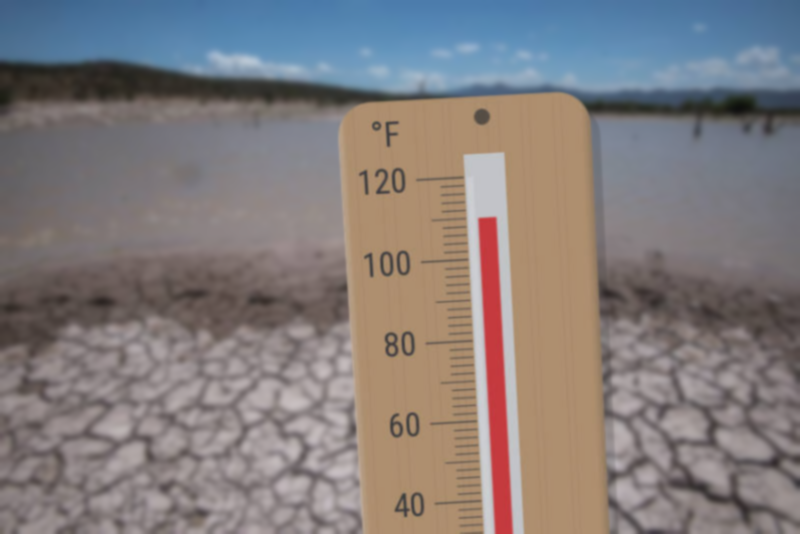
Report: 110,°F
